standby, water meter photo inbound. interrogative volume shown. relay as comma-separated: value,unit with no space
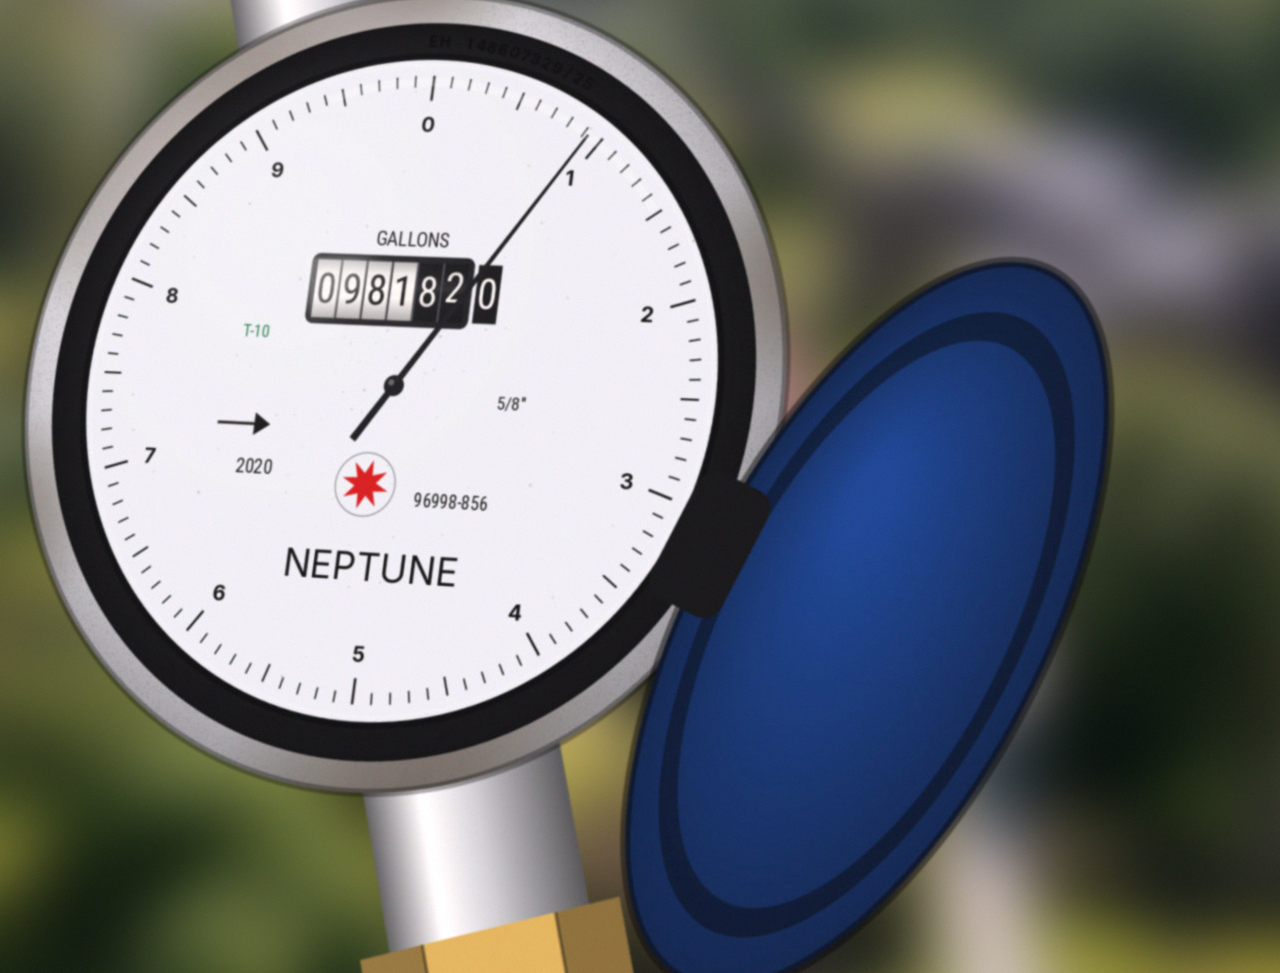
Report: 981820.9,gal
